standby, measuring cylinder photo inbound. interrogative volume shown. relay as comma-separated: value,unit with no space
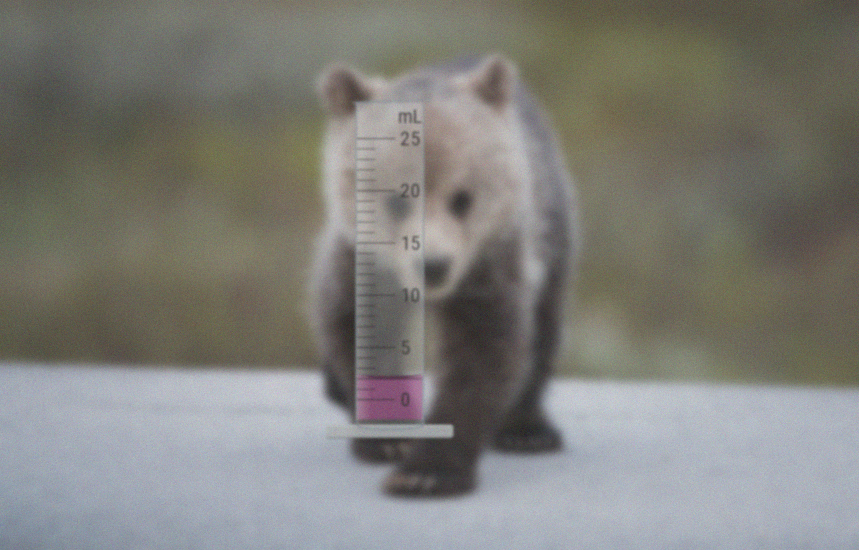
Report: 2,mL
